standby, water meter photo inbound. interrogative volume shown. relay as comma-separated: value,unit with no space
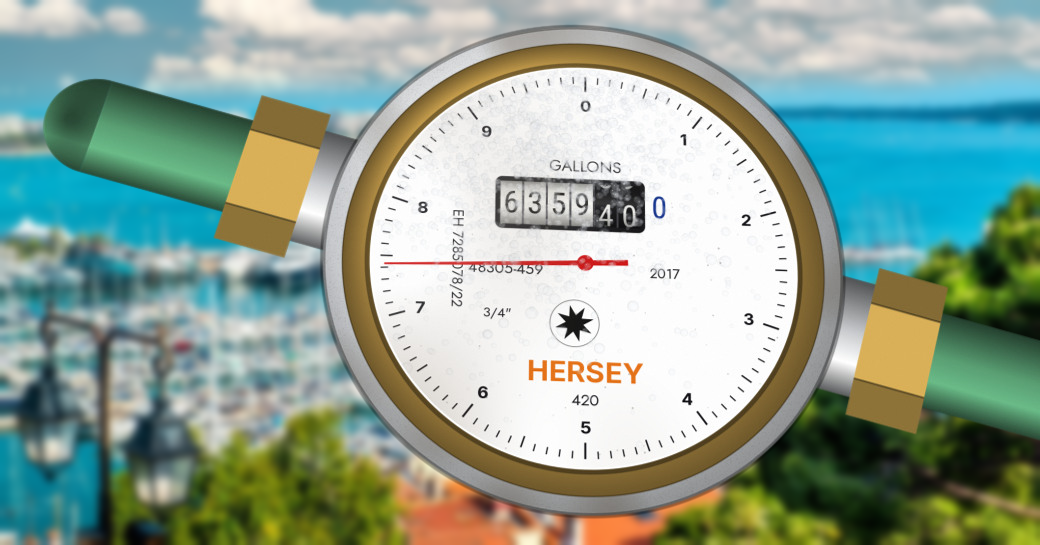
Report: 6359397.4,gal
